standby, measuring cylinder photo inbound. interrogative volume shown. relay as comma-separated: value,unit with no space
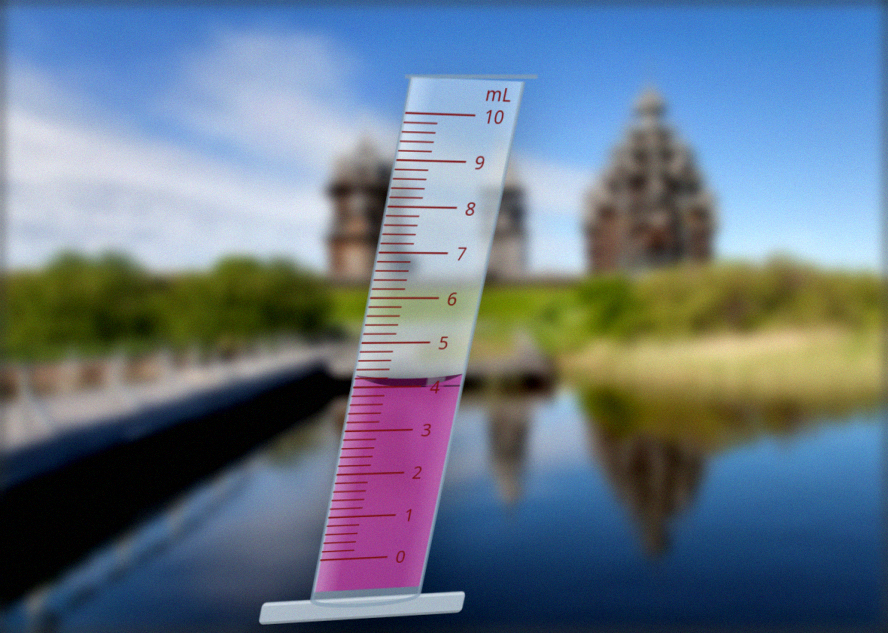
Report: 4,mL
